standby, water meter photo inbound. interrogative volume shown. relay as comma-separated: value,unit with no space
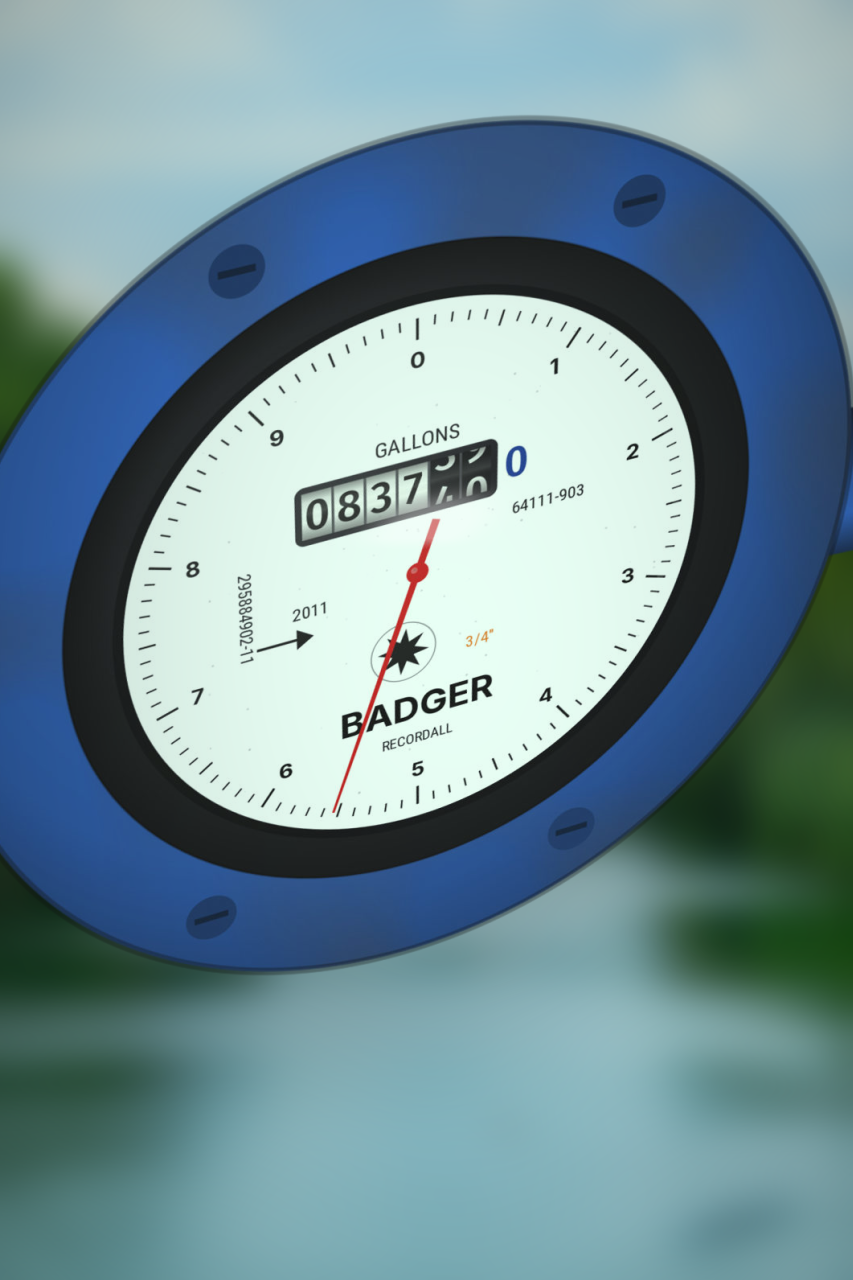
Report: 837395.5,gal
